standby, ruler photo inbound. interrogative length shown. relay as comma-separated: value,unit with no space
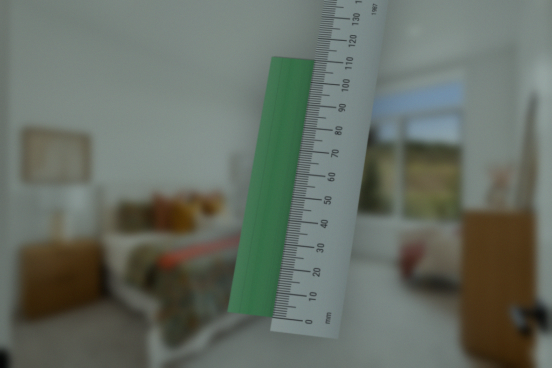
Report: 110,mm
